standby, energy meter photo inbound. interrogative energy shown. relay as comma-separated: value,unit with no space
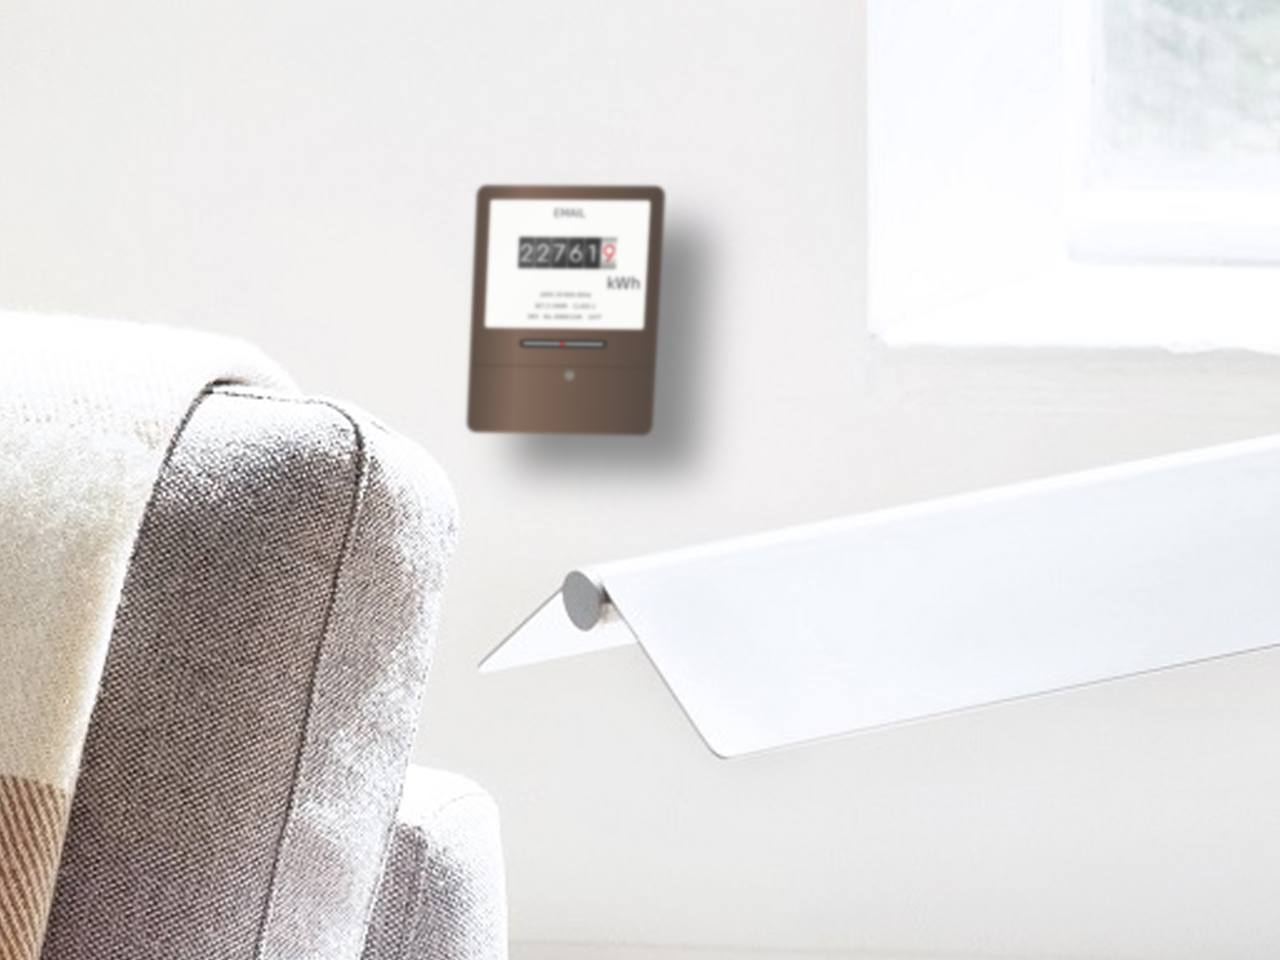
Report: 22761.9,kWh
